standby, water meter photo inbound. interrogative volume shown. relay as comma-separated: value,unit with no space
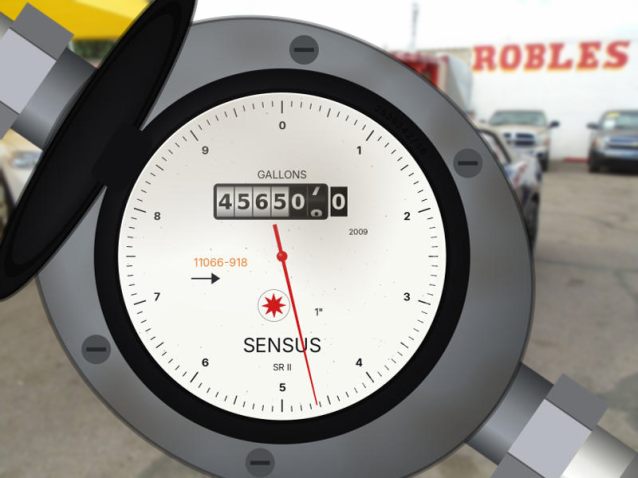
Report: 4565074.6,gal
